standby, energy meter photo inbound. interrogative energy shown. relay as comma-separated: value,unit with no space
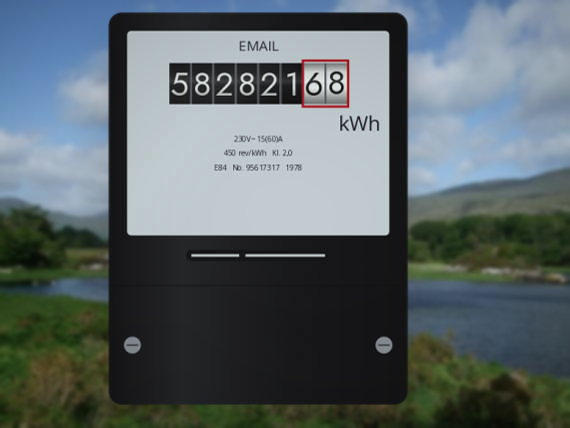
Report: 582821.68,kWh
